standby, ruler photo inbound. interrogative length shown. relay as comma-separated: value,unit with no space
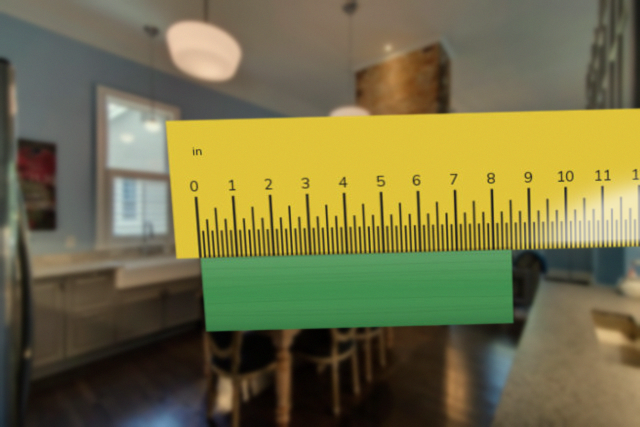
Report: 8.5,in
